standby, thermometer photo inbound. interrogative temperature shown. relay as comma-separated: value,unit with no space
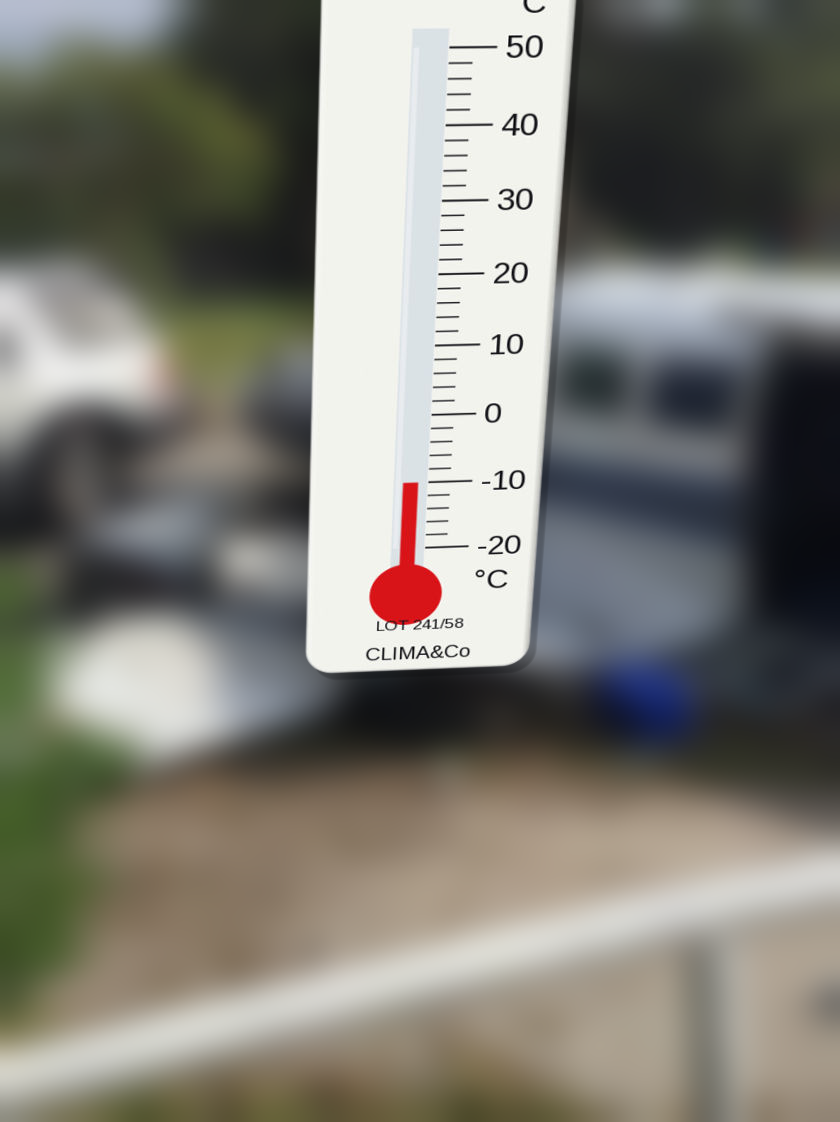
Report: -10,°C
